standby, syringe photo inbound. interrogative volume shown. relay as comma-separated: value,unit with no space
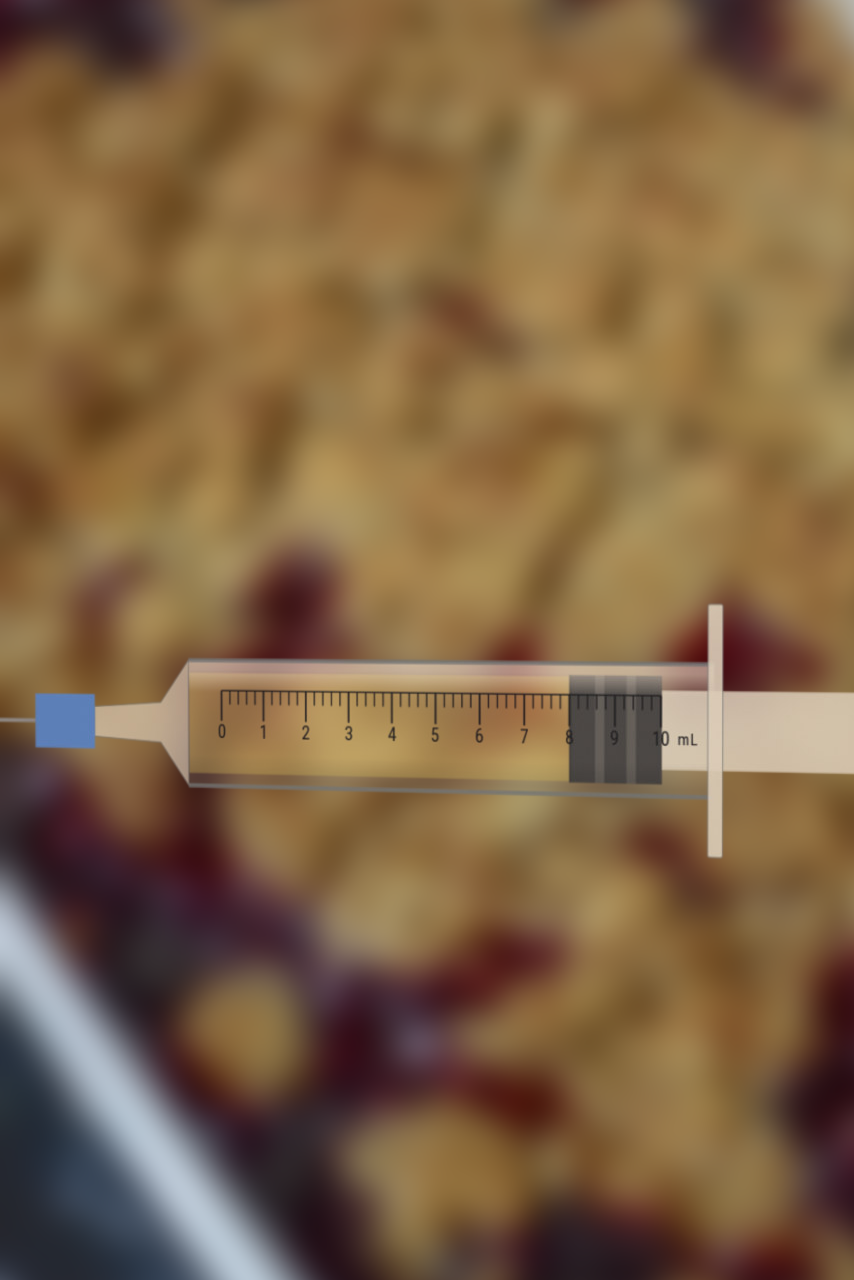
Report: 8,mL
